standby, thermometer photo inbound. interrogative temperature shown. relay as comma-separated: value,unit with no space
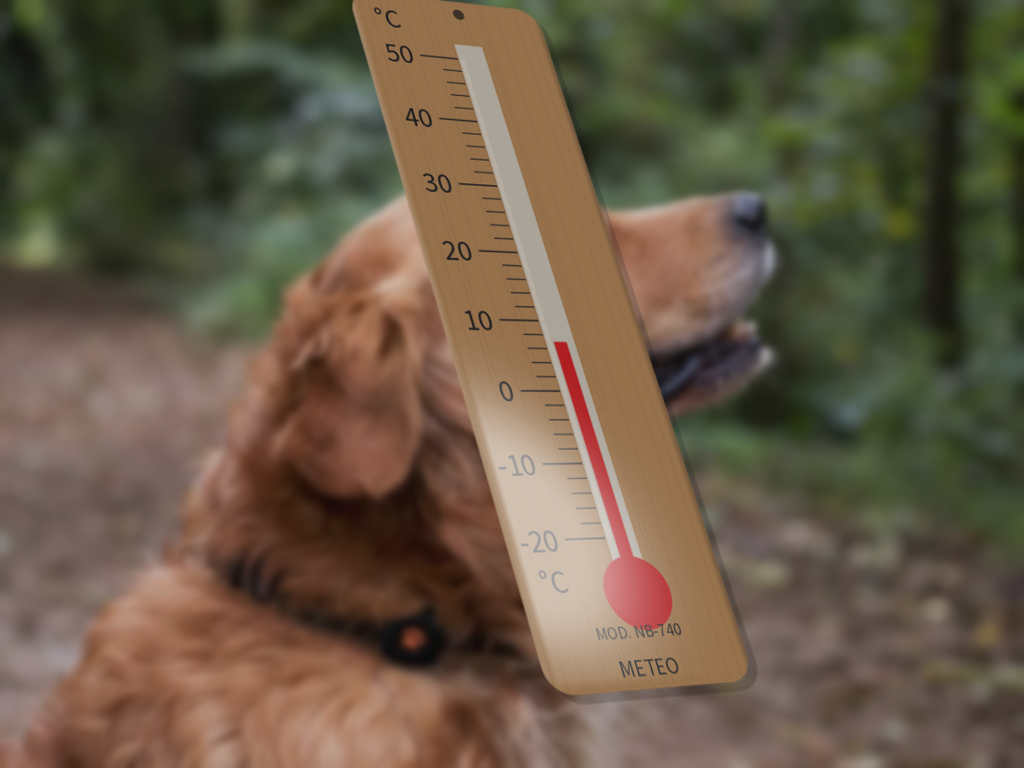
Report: 7,°C
